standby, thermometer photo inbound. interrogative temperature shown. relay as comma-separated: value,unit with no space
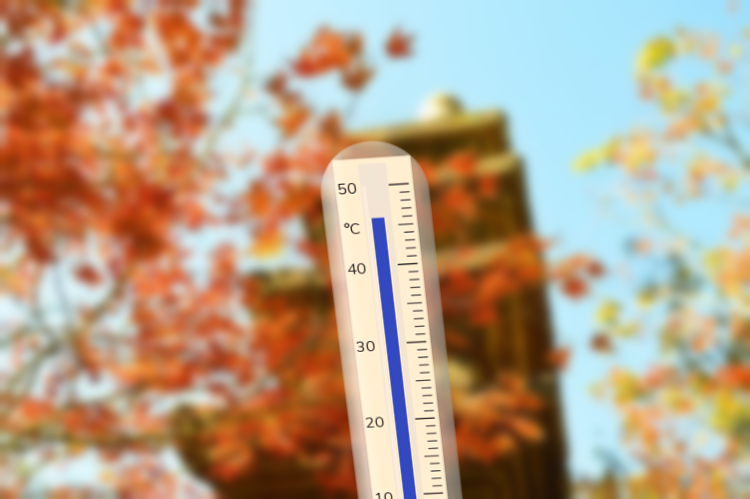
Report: 46,°C
